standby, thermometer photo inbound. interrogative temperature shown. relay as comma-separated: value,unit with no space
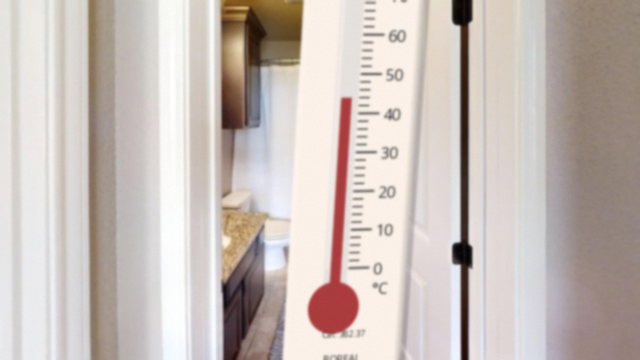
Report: 44,°C
